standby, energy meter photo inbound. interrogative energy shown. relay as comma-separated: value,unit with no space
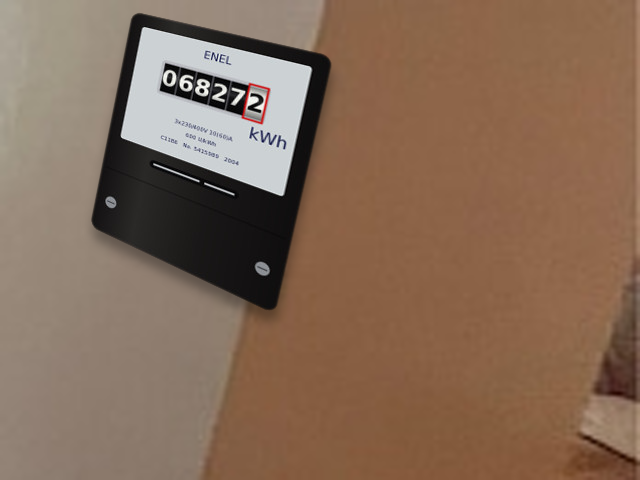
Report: 6827.2,kWh
